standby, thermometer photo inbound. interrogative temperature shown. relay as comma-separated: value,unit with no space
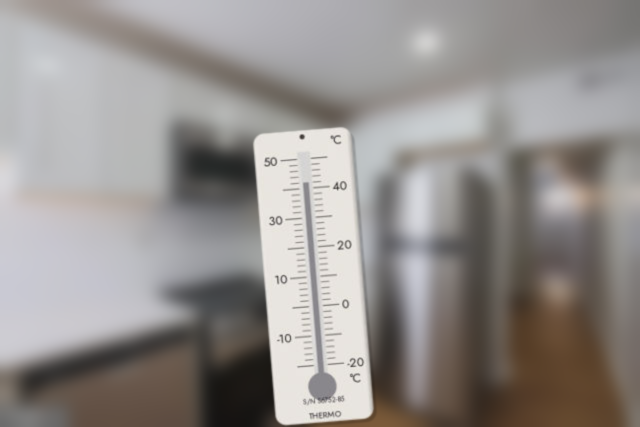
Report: 42,°C
